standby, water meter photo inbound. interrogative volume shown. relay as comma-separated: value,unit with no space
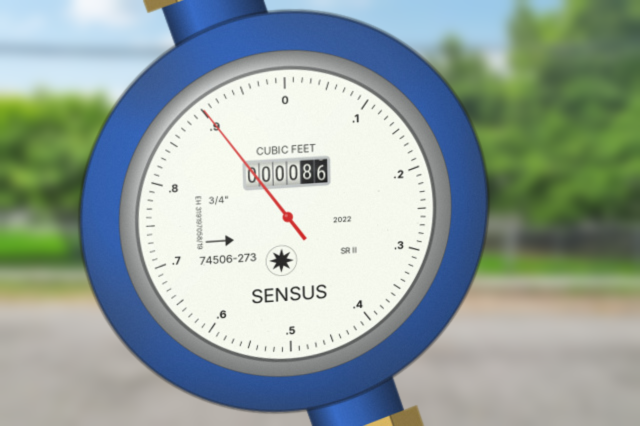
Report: 85.90,ft³
